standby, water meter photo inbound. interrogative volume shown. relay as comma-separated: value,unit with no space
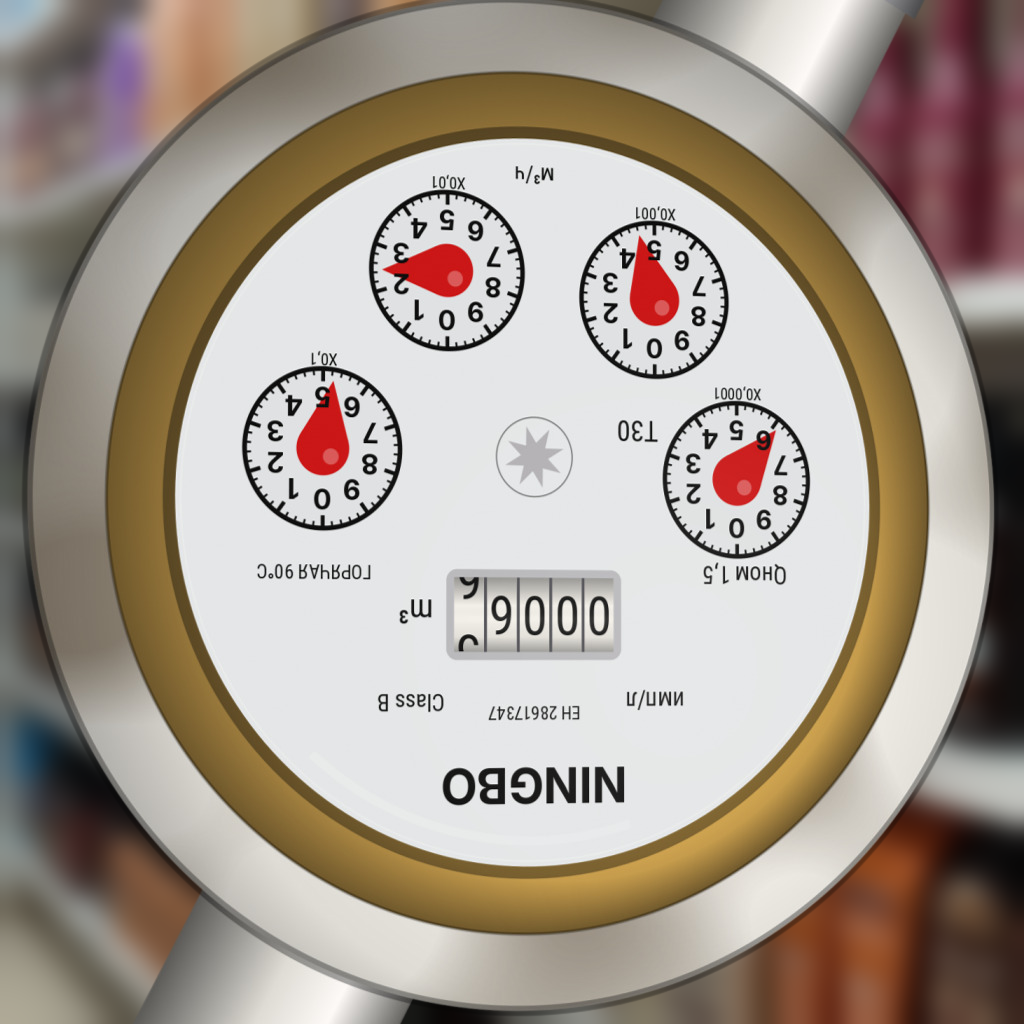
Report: 65.5246,m³
